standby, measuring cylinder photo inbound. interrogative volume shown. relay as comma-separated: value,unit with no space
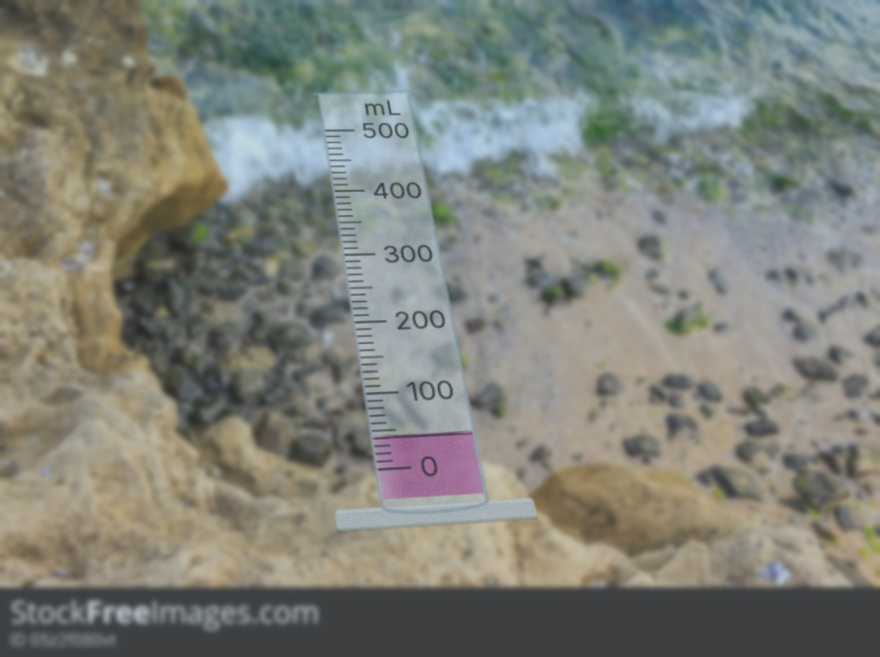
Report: 40,mL
